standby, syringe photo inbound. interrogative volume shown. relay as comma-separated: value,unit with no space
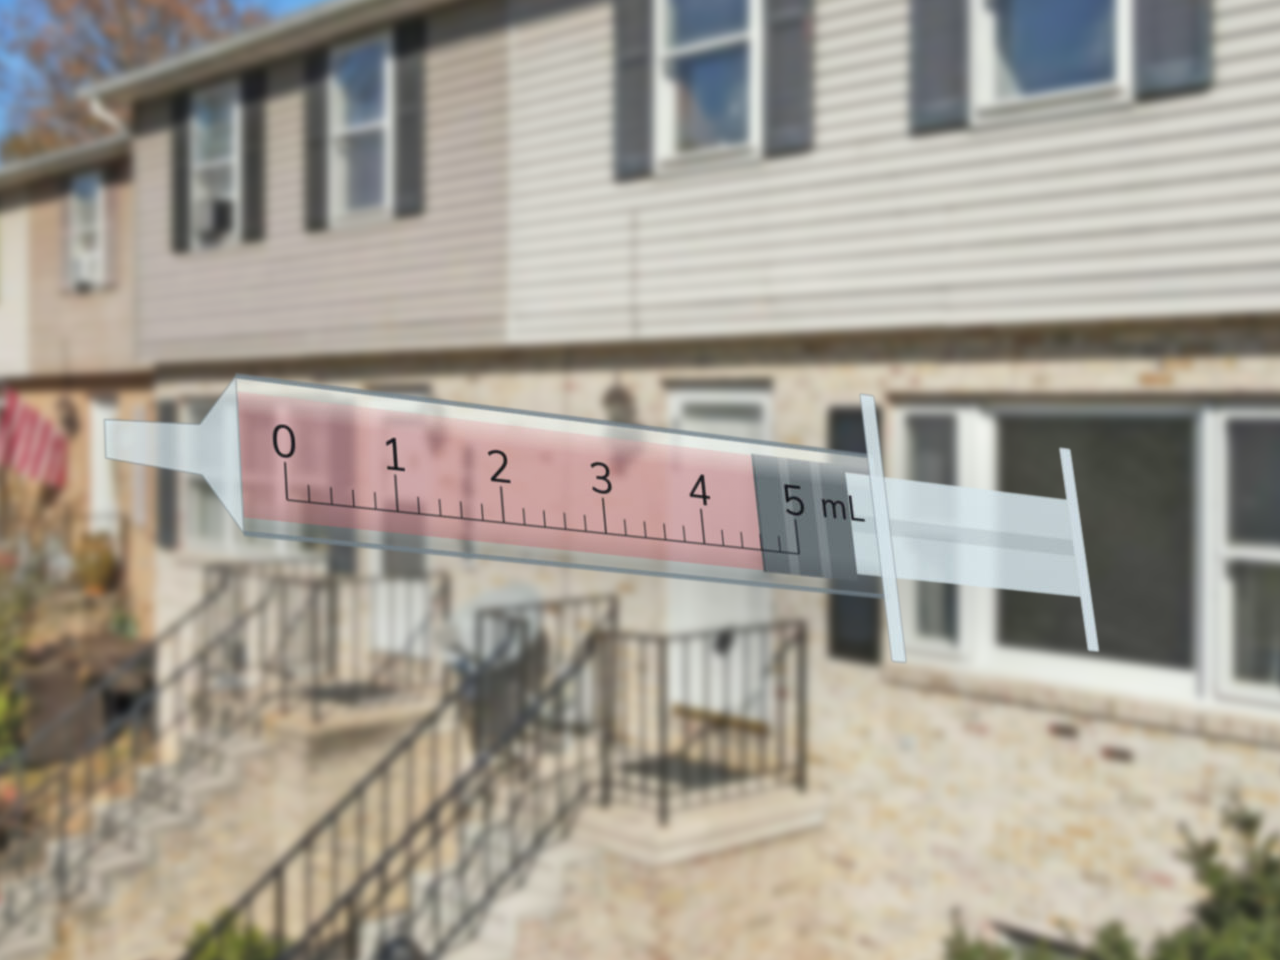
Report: 4.6,mL
